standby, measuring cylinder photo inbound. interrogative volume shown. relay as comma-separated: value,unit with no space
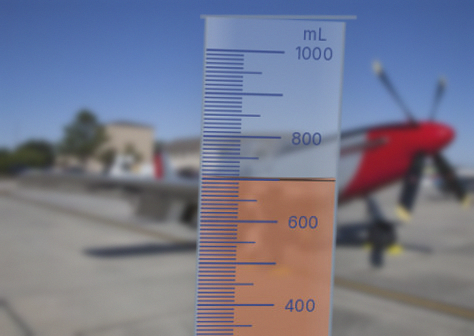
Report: 700,mL
